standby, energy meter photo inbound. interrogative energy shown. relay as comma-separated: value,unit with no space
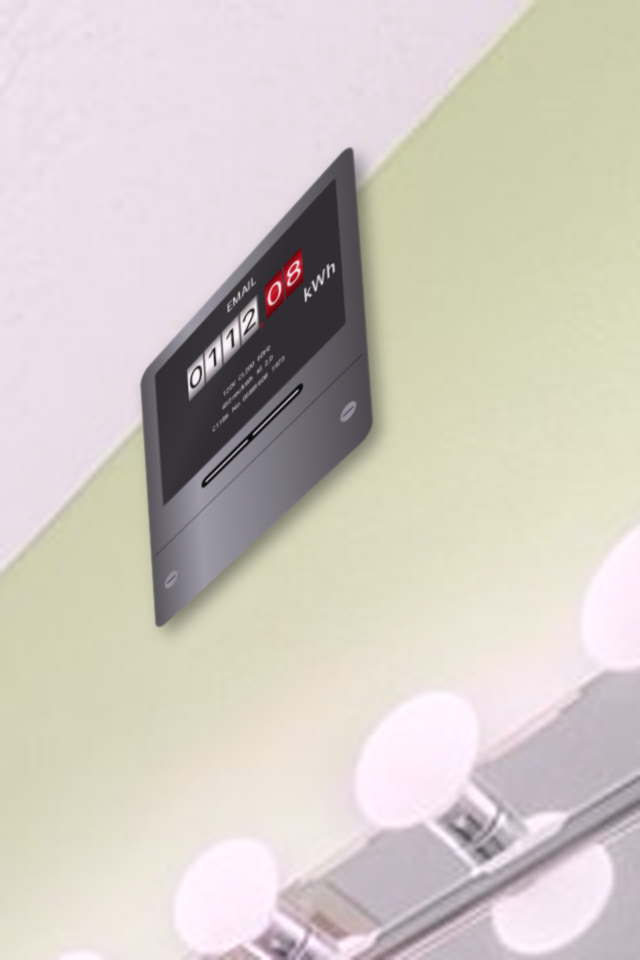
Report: 112.08,kWh
